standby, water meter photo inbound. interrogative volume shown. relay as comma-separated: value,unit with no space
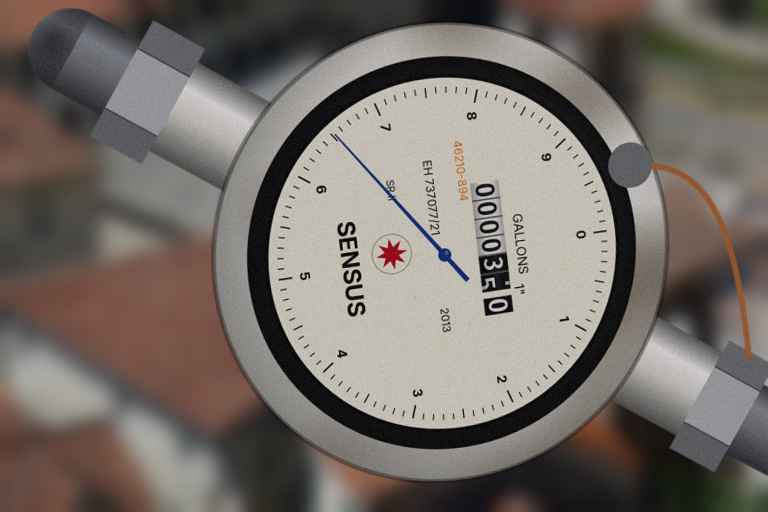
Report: 346.5,gal
